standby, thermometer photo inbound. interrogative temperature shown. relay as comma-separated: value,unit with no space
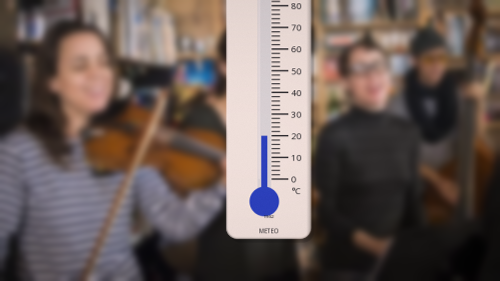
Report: 20,°C
